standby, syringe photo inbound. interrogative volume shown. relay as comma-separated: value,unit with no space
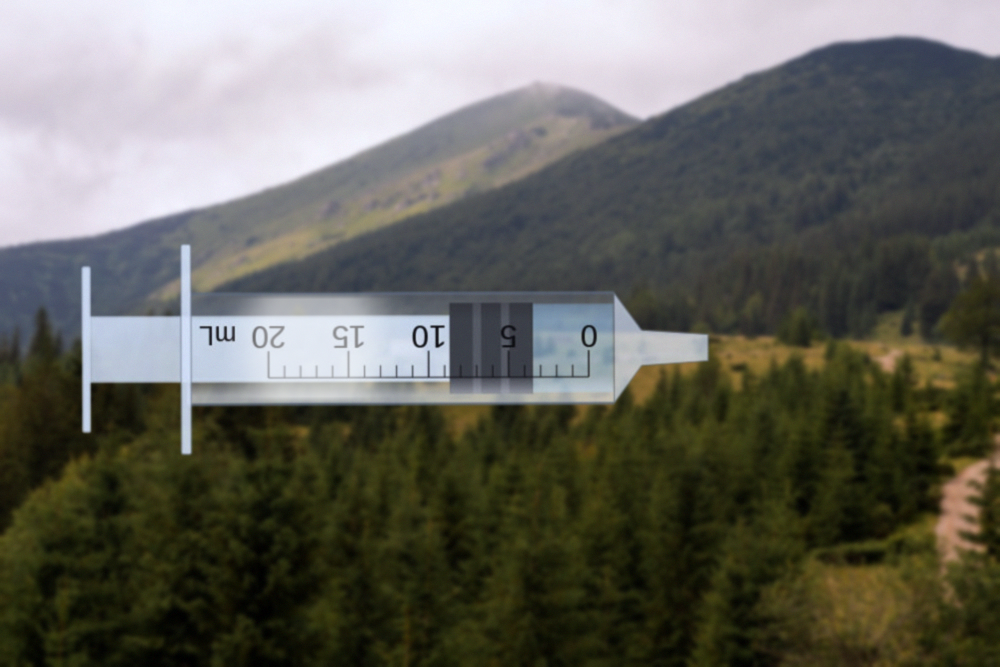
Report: 3.5,mL
